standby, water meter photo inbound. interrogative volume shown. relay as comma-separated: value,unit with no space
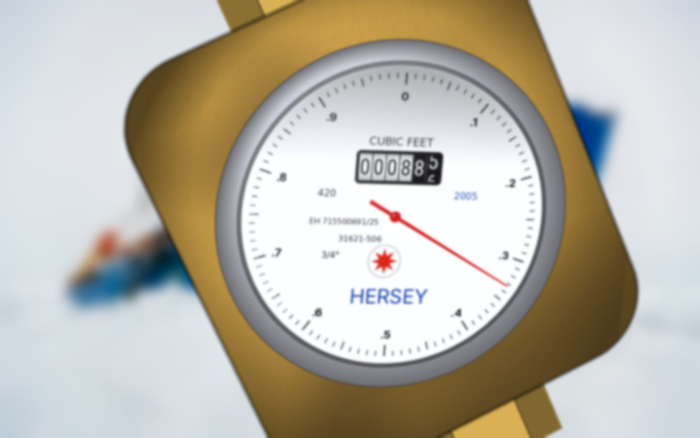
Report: 885.33,ft³
